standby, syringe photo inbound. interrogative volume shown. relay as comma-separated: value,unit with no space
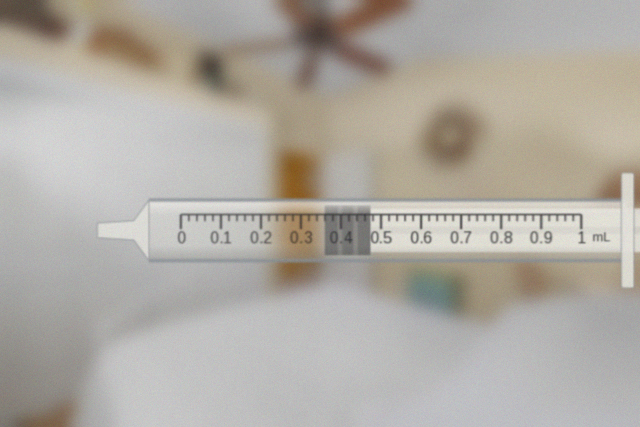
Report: 0.36,mL
